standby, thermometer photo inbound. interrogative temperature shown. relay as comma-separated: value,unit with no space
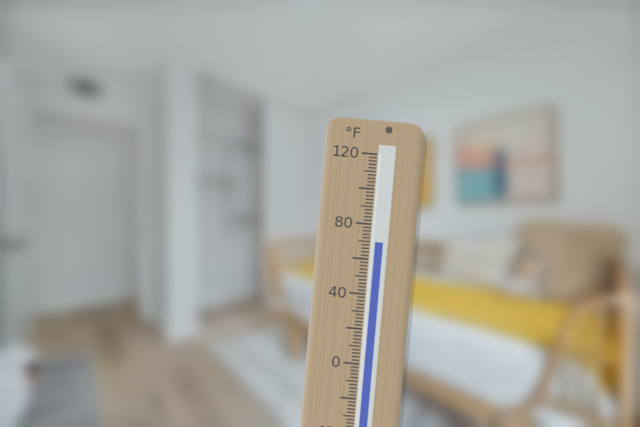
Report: 70,°F
